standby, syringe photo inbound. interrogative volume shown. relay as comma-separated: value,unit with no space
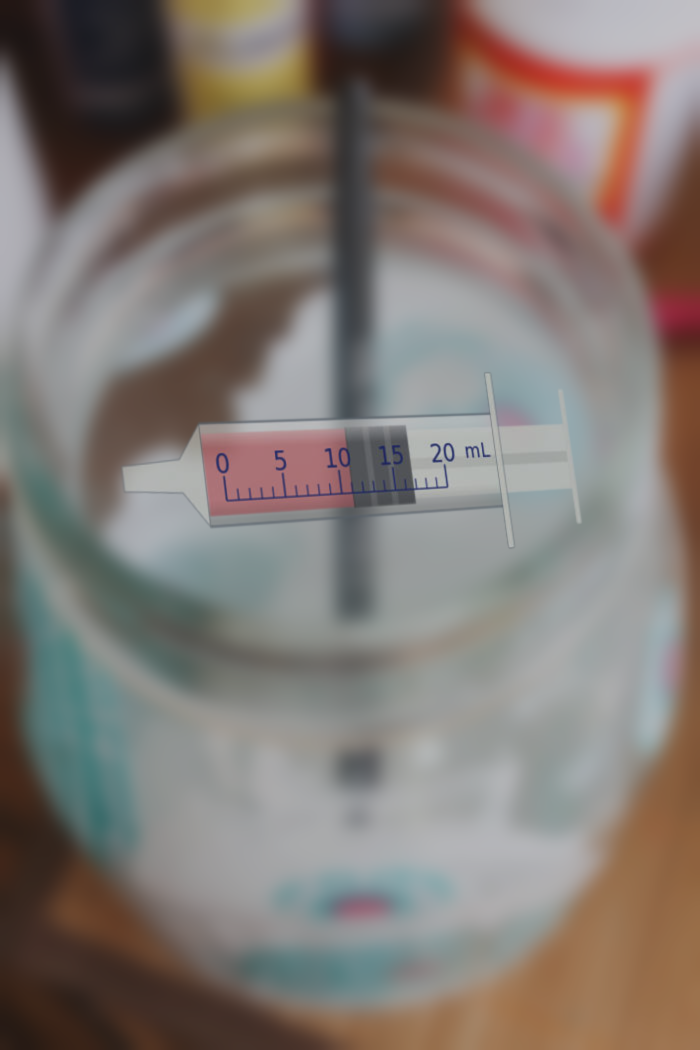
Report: 11,mL
